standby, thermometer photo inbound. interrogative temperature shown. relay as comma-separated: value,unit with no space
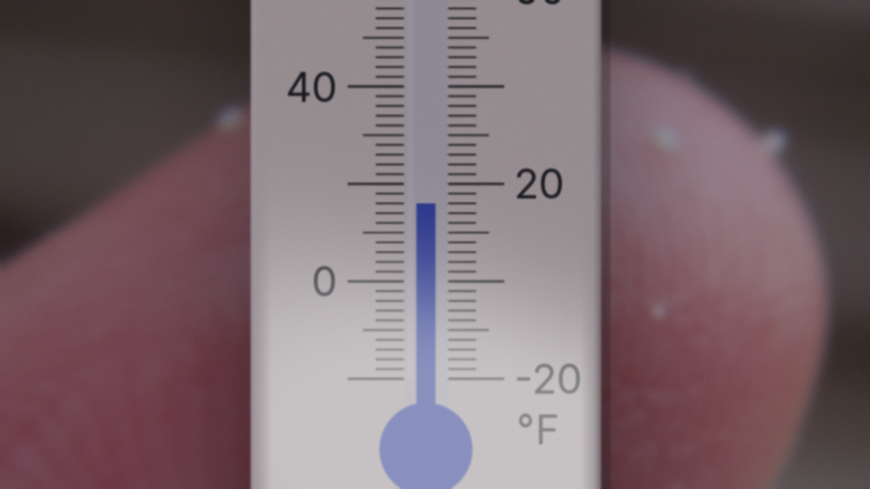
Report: 16,°F
